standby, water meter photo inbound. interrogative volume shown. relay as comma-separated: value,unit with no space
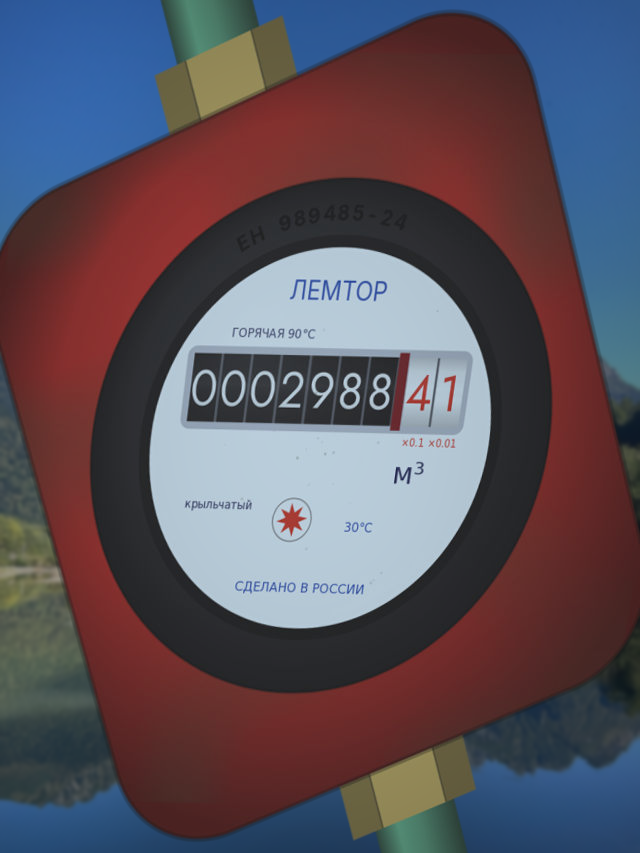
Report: 2988.41,m³
